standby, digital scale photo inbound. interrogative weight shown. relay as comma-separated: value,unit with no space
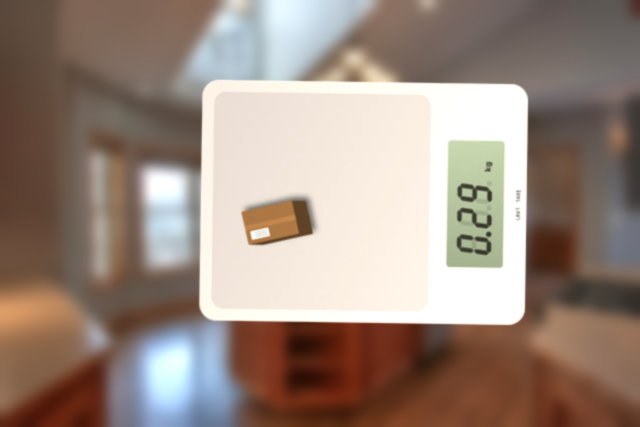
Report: 0.29,kg
